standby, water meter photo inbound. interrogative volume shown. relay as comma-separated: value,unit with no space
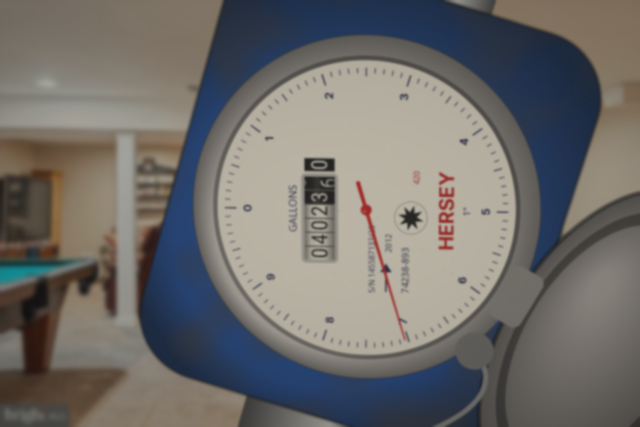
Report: 402357.0,gal
